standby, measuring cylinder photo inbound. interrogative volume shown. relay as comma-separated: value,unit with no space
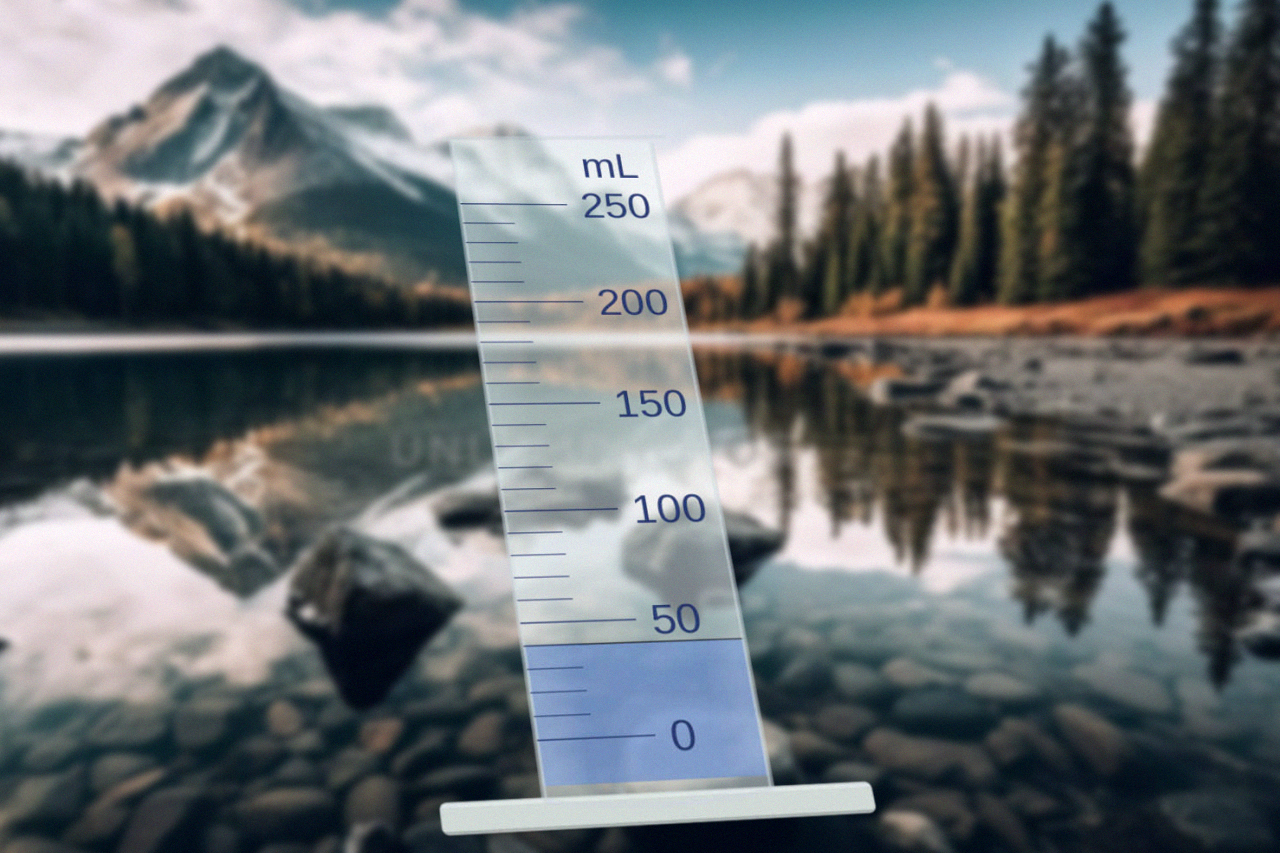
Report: 40,mL
